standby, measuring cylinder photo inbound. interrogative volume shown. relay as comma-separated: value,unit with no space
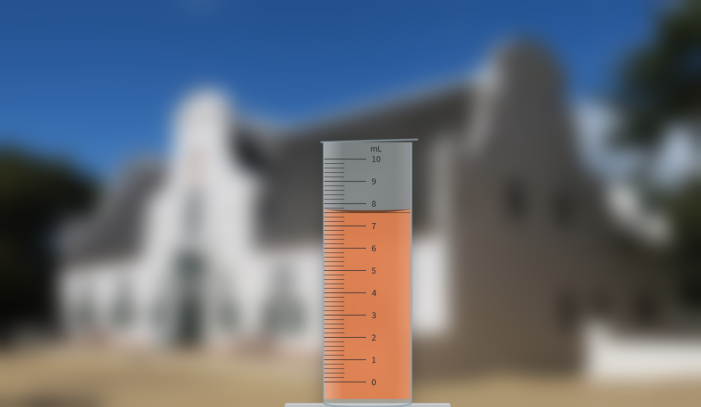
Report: 7.6,mL
